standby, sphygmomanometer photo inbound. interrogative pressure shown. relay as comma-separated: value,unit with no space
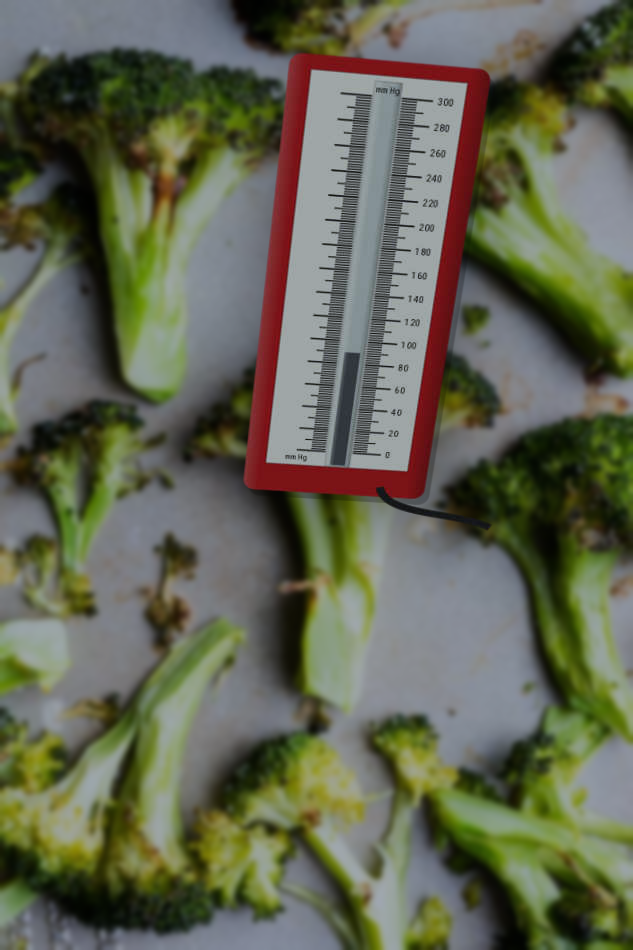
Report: 90,mmHg
